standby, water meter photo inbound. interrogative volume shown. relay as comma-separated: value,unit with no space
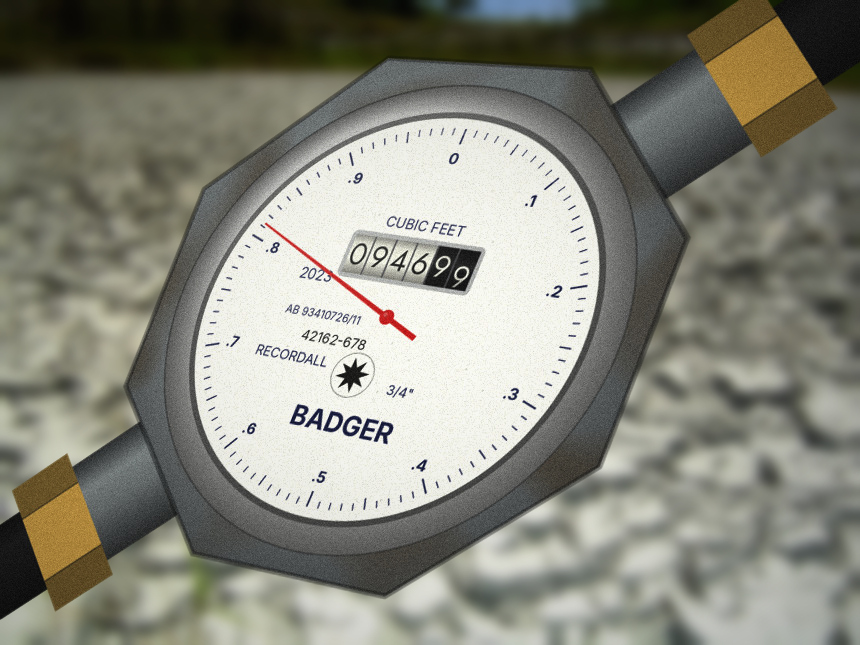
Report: 94698.81,ft³
